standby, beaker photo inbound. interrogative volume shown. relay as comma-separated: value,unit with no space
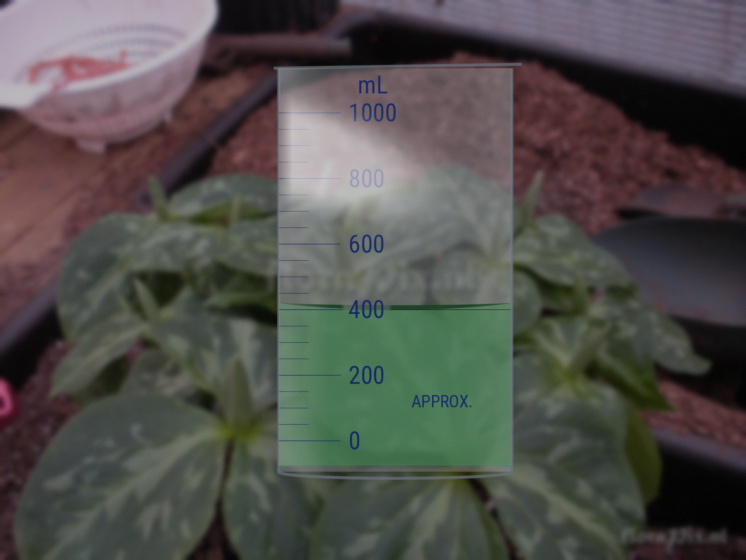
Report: 400,mL
